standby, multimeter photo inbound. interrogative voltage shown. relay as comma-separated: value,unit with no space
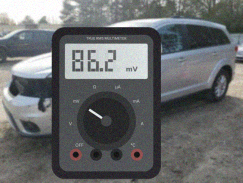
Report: 86.2,mV
